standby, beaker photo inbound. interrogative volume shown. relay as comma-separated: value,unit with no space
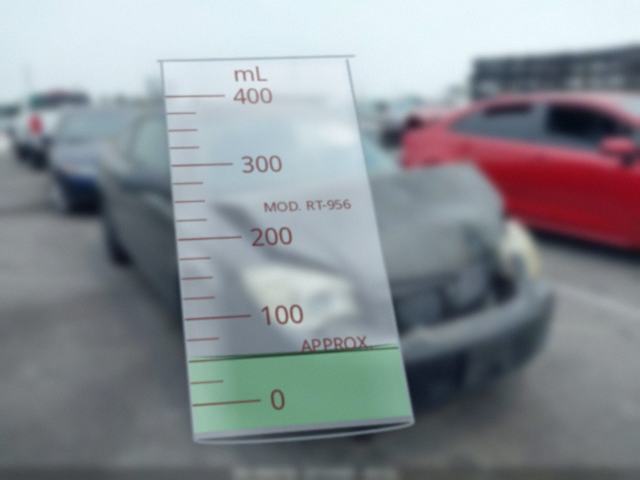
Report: 50,mL
